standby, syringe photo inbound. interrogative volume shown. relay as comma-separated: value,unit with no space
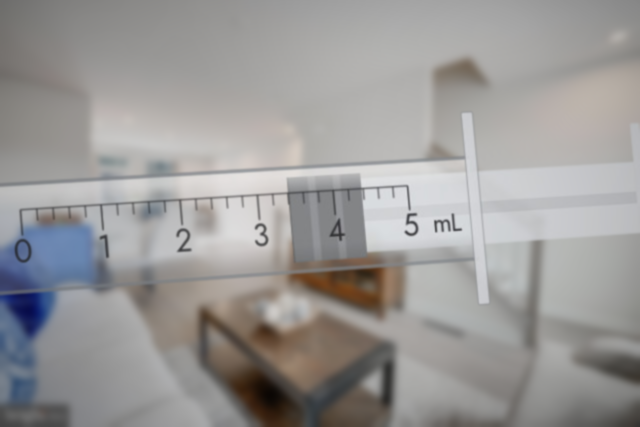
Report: 3.4,mL
